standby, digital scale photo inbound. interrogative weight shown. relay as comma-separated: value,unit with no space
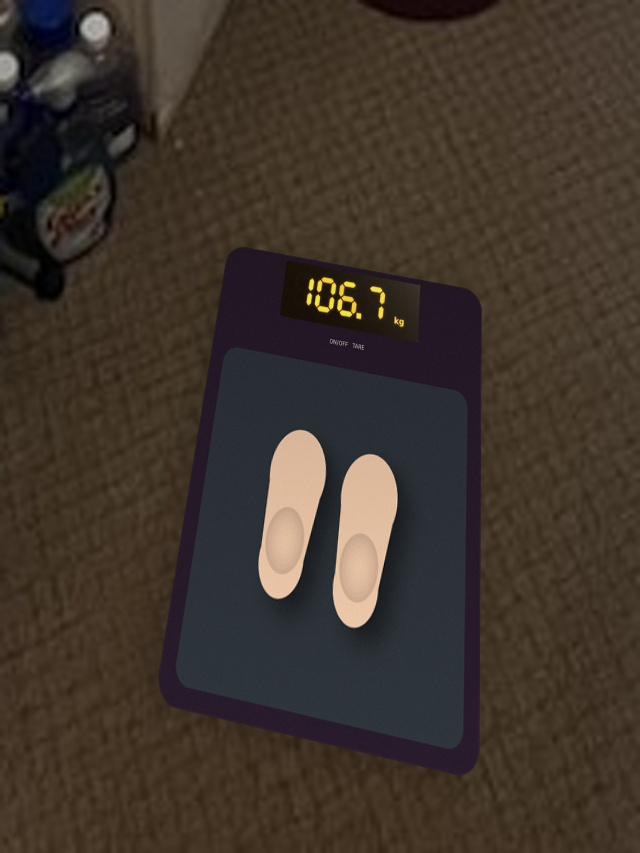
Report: 106.7,kg
